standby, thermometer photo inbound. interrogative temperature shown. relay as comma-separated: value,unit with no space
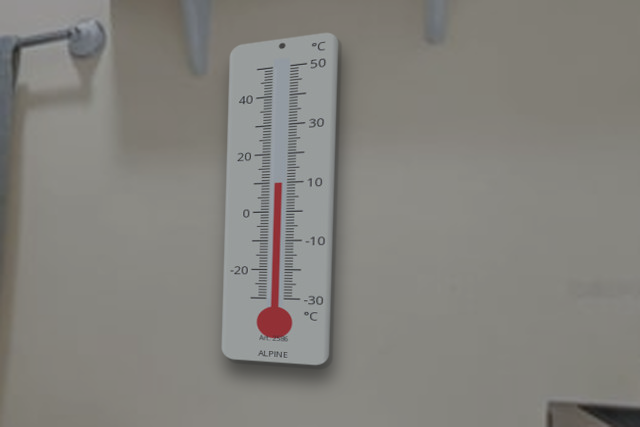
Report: 10,°C
